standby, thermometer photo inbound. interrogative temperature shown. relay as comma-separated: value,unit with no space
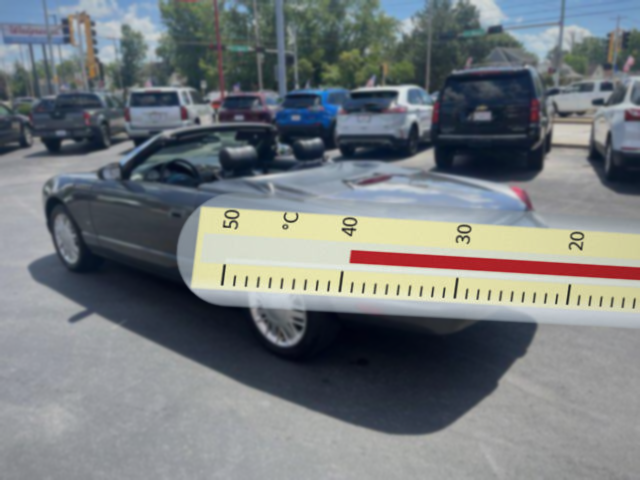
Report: 39.5,°C
